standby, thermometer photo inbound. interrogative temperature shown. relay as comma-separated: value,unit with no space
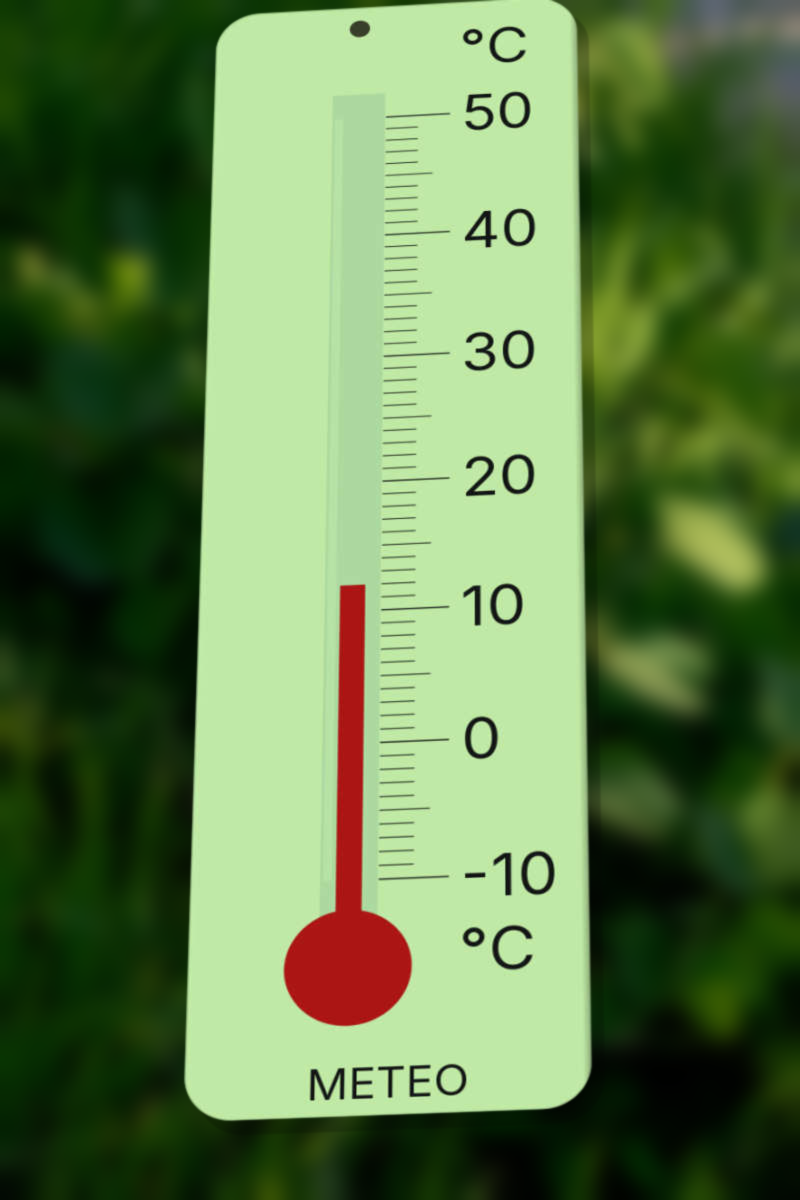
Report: 12,°C
